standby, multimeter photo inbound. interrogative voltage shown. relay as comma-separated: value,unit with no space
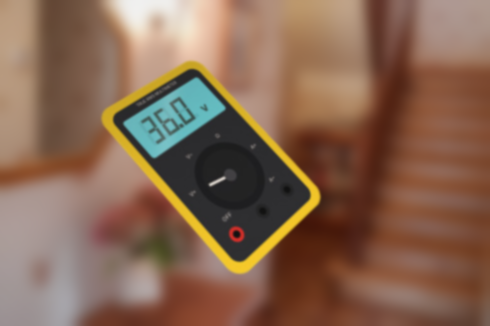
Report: 36.0,V
